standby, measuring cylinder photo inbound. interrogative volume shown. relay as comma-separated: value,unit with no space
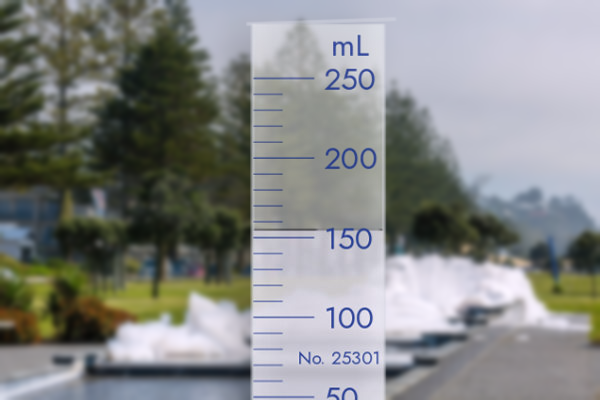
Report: 155,mL
